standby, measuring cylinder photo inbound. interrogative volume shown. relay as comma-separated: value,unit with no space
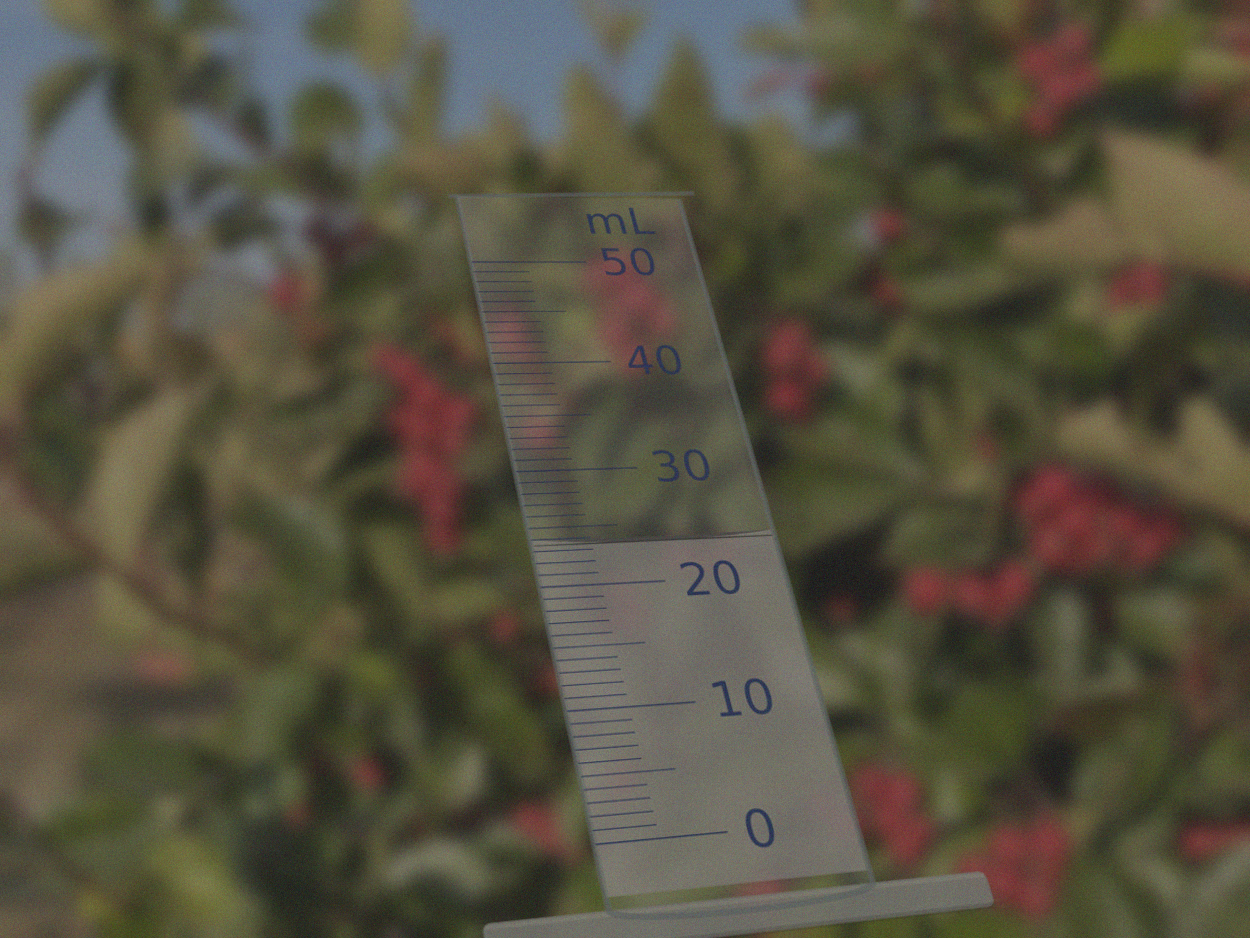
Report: 23.5,mL
